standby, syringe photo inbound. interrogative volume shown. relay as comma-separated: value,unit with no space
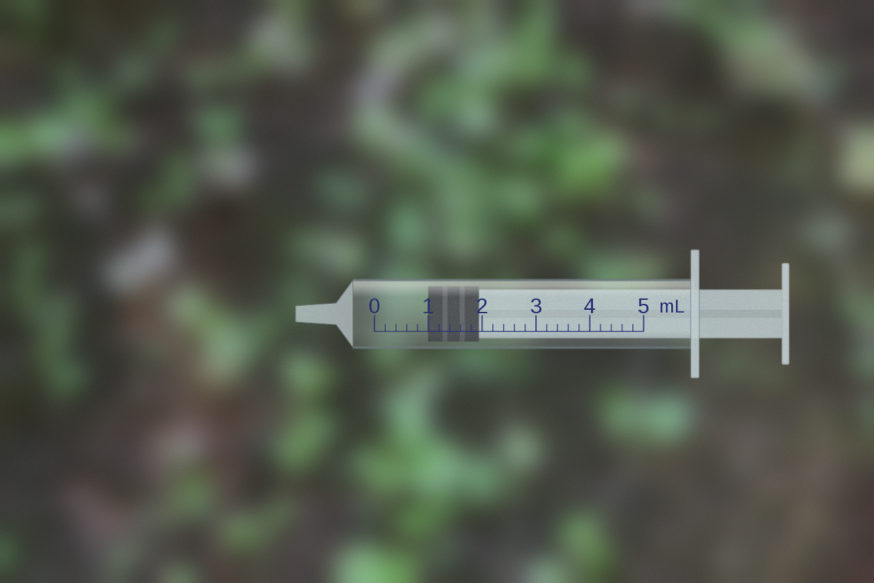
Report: 1,mL
